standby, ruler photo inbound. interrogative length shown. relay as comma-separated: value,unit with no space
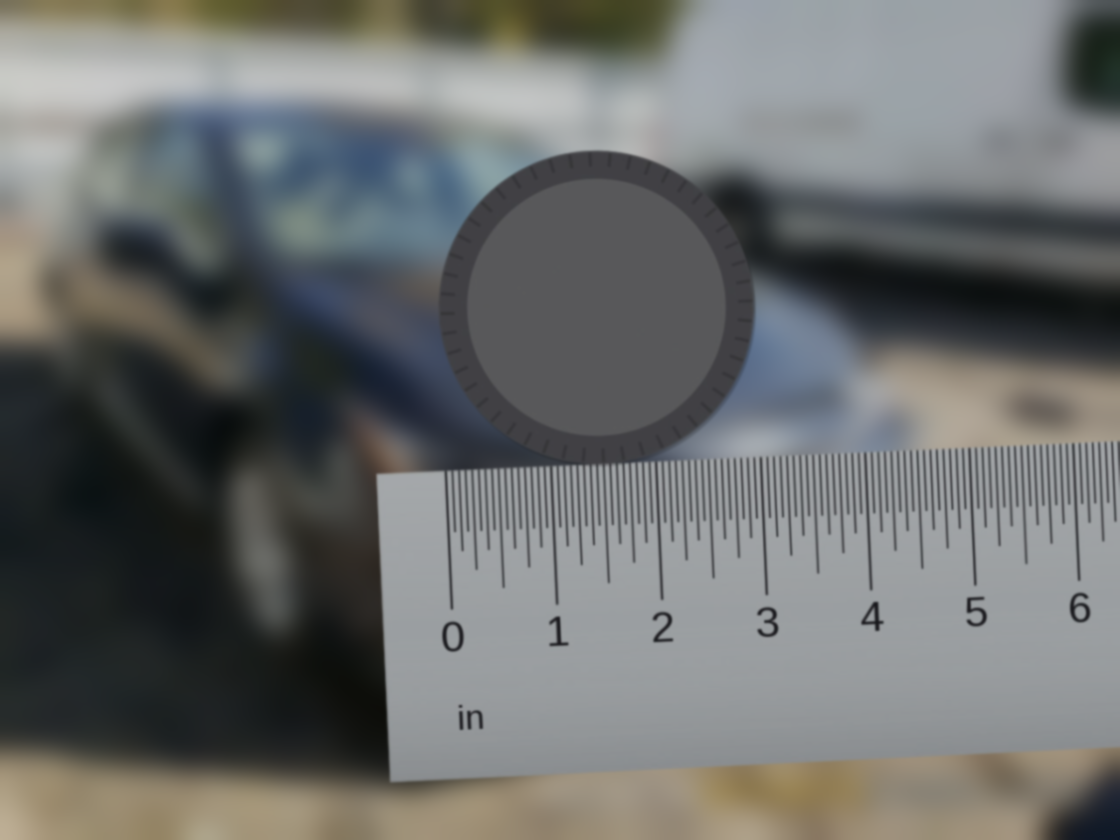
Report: 3,in
